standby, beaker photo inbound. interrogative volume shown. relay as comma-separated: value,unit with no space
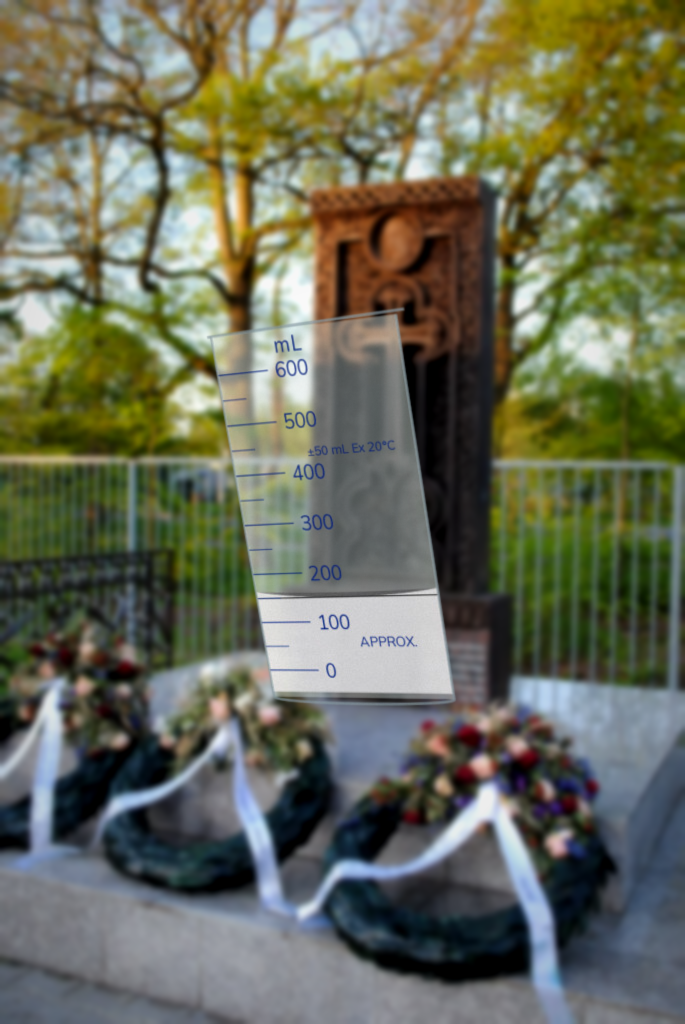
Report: 150,mL
